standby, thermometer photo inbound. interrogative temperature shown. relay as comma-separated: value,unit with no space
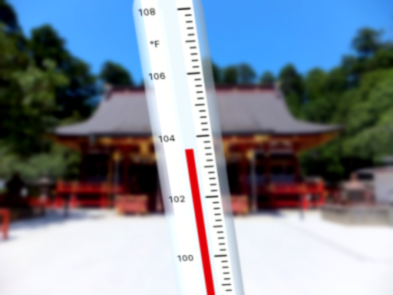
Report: 103.6,°F
